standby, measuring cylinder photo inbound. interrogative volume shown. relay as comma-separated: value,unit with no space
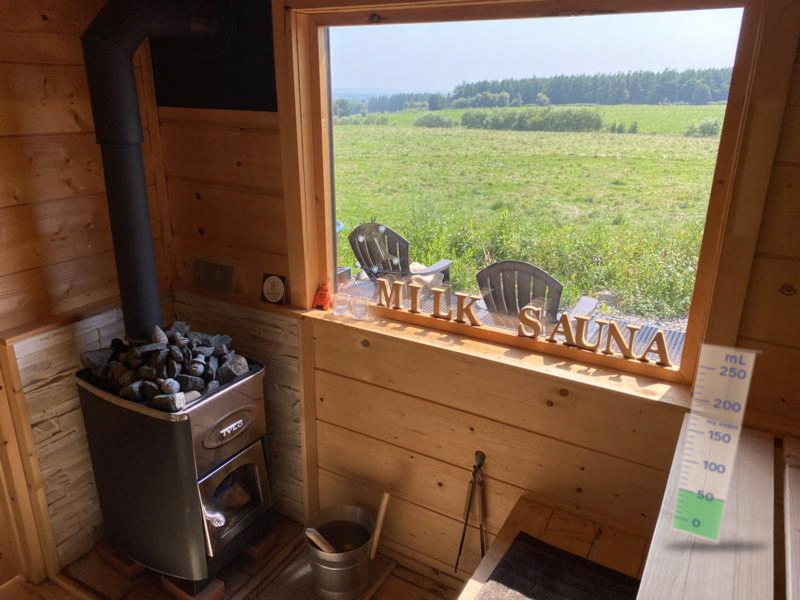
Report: 50,mL
